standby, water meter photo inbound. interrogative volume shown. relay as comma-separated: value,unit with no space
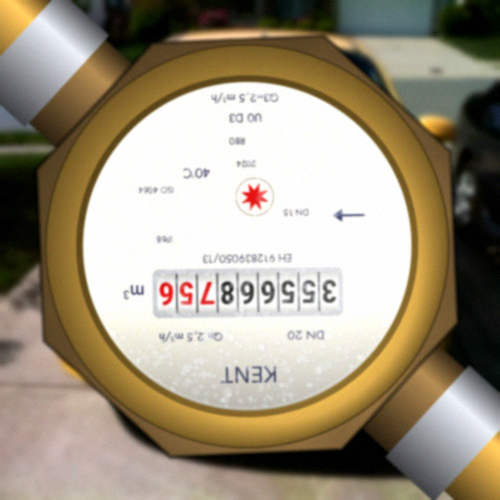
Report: 355668.756,m³
